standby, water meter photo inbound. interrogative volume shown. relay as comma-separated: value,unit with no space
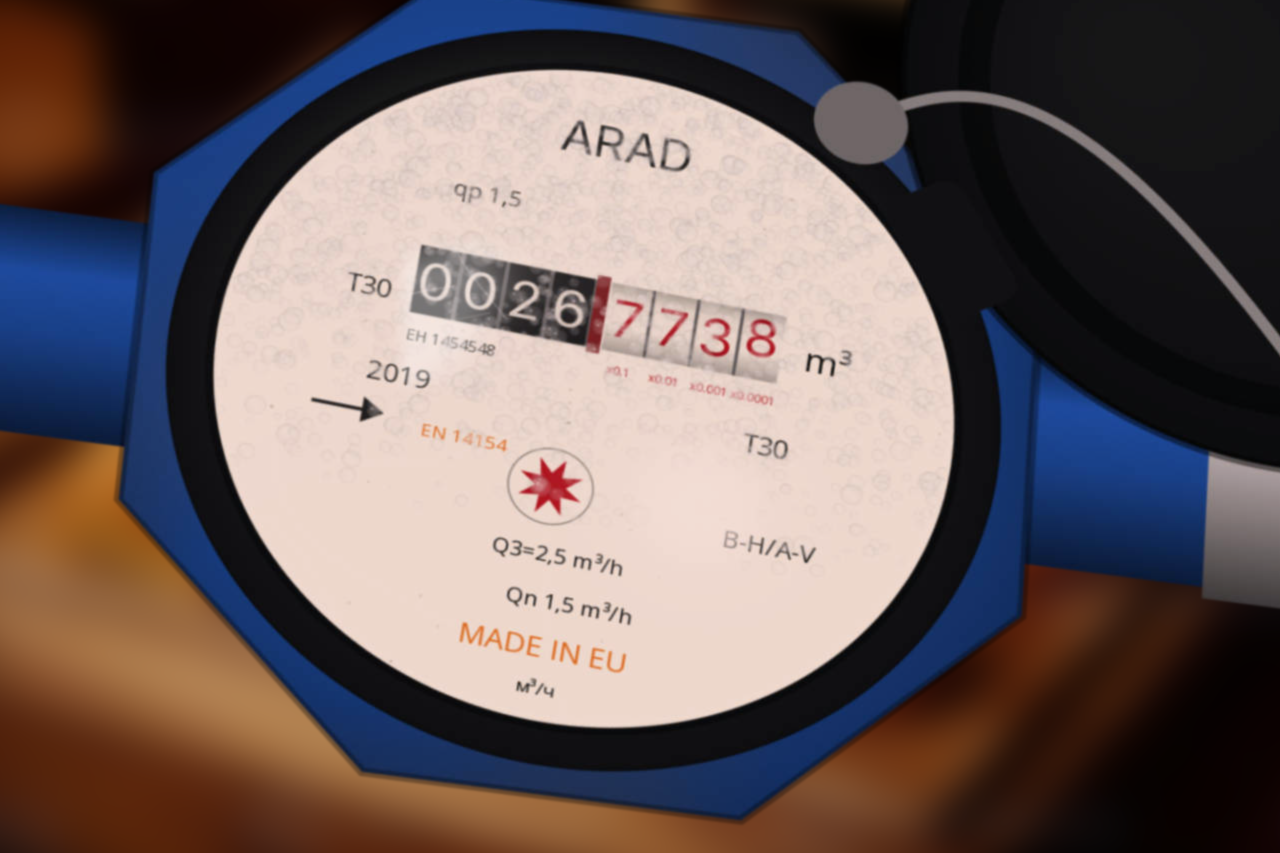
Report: 26.7738,m³
